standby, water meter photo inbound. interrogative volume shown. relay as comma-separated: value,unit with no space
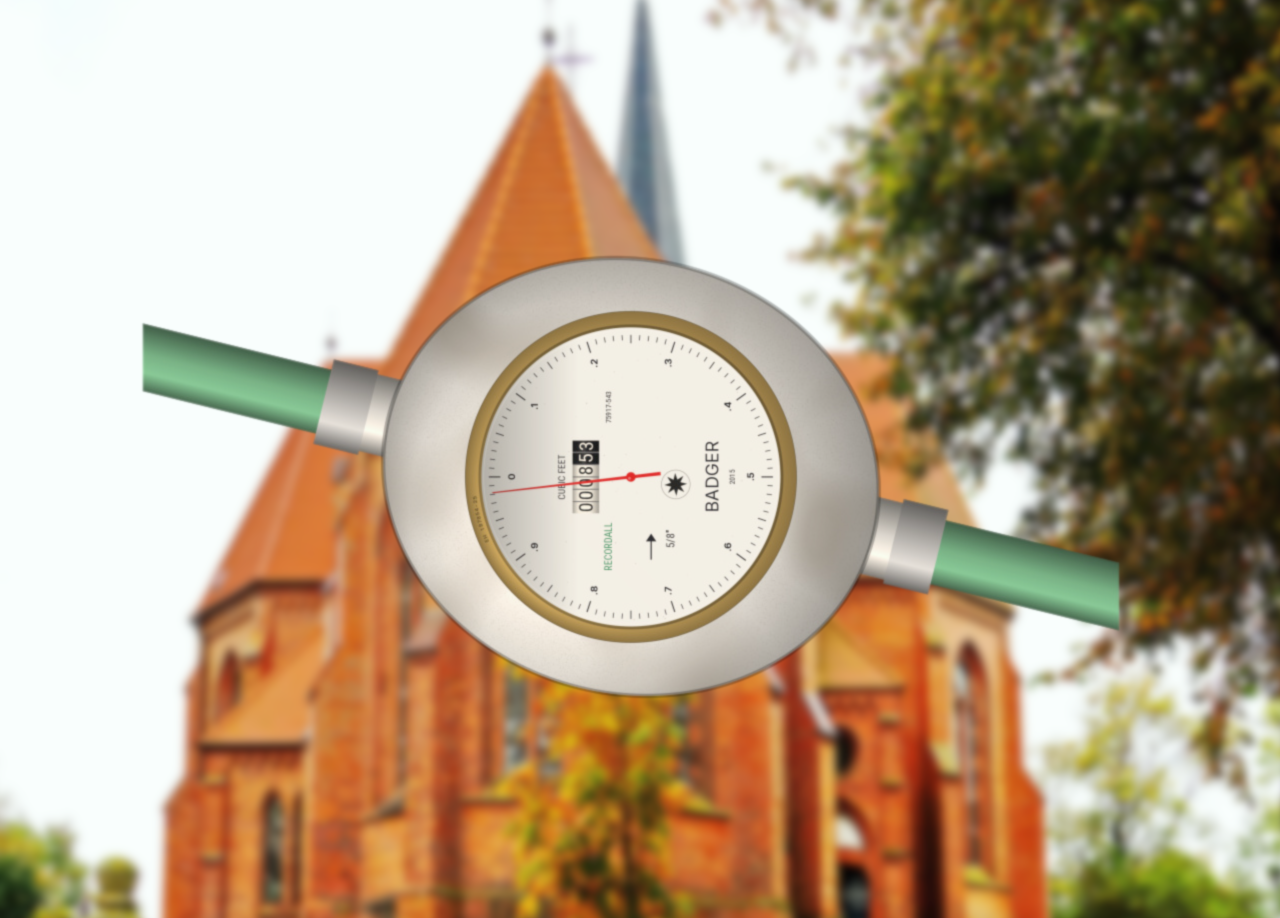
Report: 852.98,ft³
